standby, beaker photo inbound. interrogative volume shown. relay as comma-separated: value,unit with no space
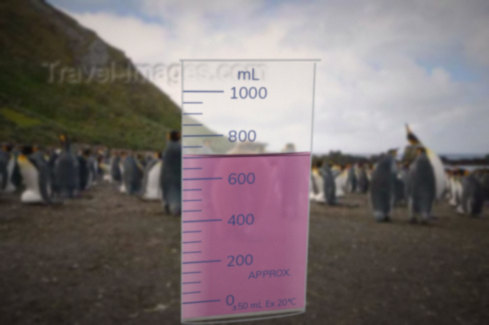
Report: 700,mL
